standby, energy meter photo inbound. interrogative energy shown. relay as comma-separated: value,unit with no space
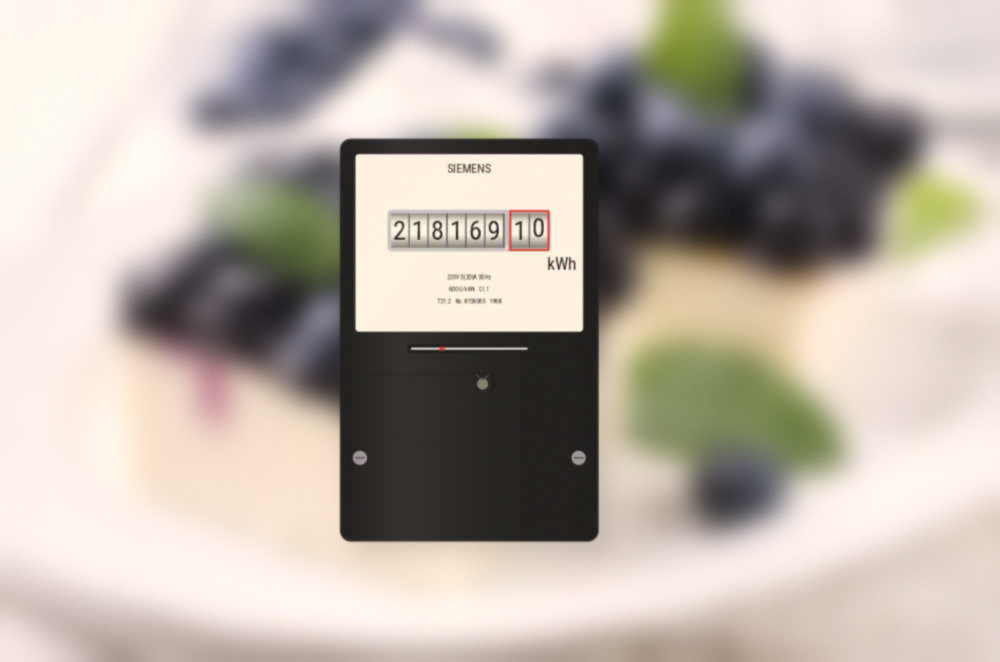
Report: 218169.10,kWh
